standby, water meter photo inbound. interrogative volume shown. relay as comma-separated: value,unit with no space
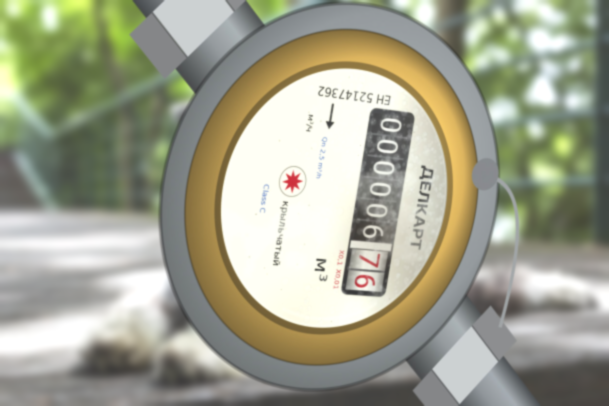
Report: 6.76,m³
